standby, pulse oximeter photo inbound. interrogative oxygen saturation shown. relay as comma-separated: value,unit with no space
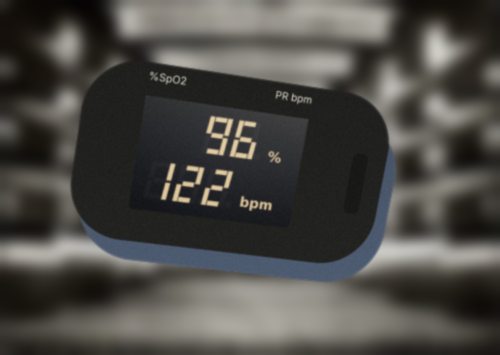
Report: 96,%
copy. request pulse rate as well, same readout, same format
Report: 122,bpm
